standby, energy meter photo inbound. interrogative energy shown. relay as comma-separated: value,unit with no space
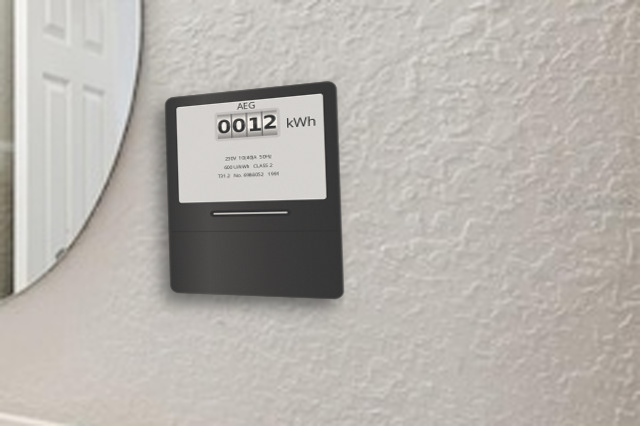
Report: 12,kWh
